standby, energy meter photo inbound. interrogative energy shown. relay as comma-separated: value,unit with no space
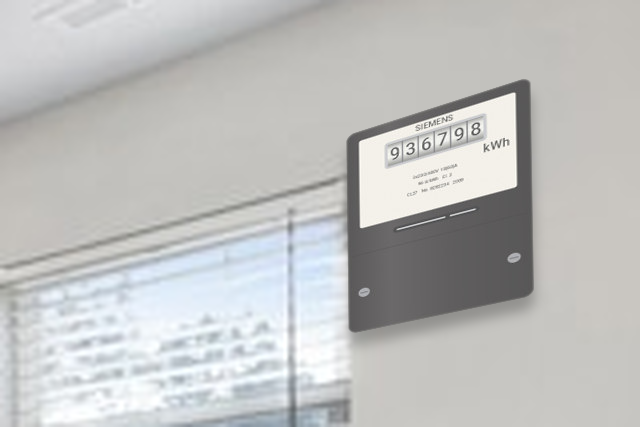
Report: 936798,kWh
